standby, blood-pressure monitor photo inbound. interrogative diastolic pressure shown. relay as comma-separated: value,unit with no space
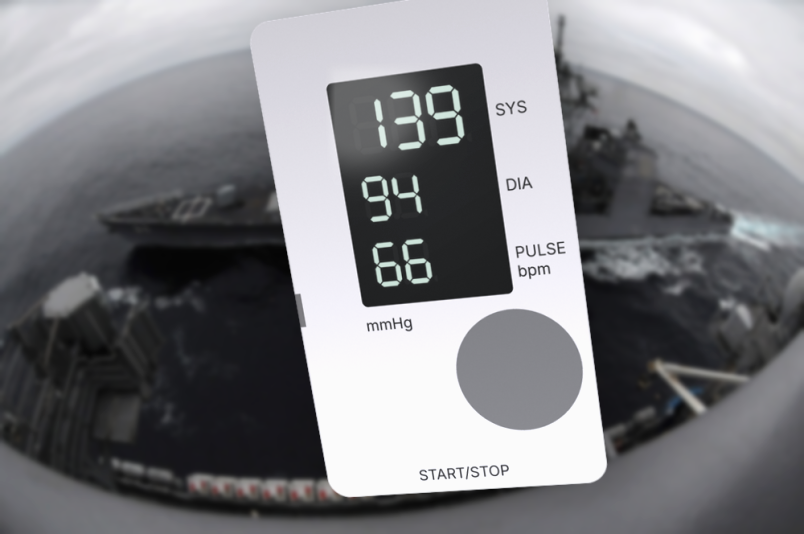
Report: 94,mmHg
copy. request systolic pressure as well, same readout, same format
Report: 139,mmHg
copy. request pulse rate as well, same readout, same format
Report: 66,bpm
